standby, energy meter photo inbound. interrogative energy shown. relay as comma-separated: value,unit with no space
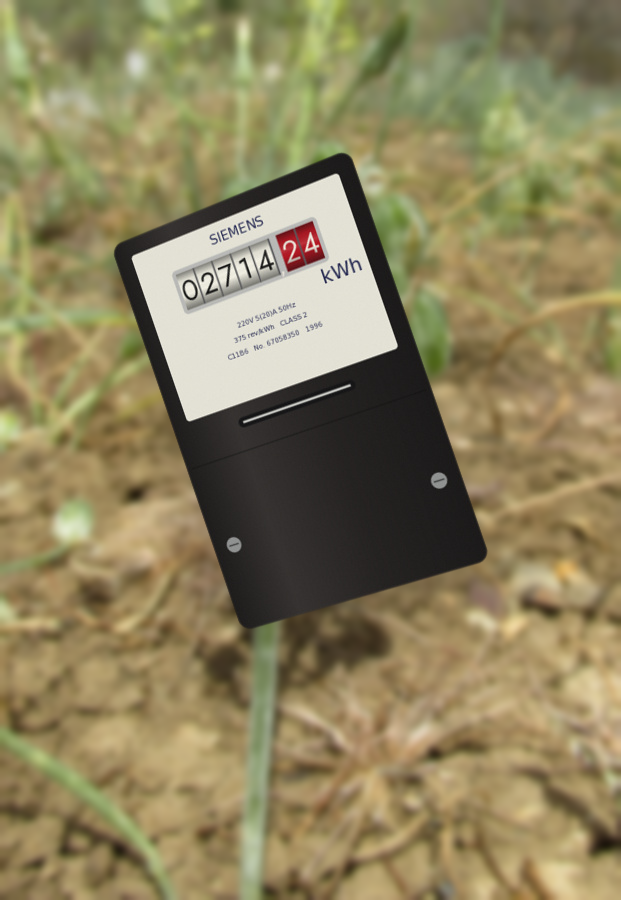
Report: 2714.24,kWh
